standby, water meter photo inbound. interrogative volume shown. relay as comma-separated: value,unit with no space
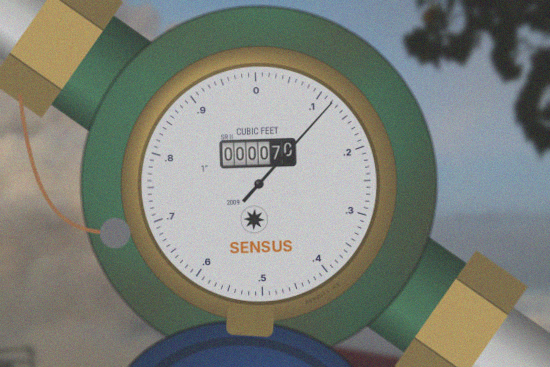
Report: 70.12,ft³
